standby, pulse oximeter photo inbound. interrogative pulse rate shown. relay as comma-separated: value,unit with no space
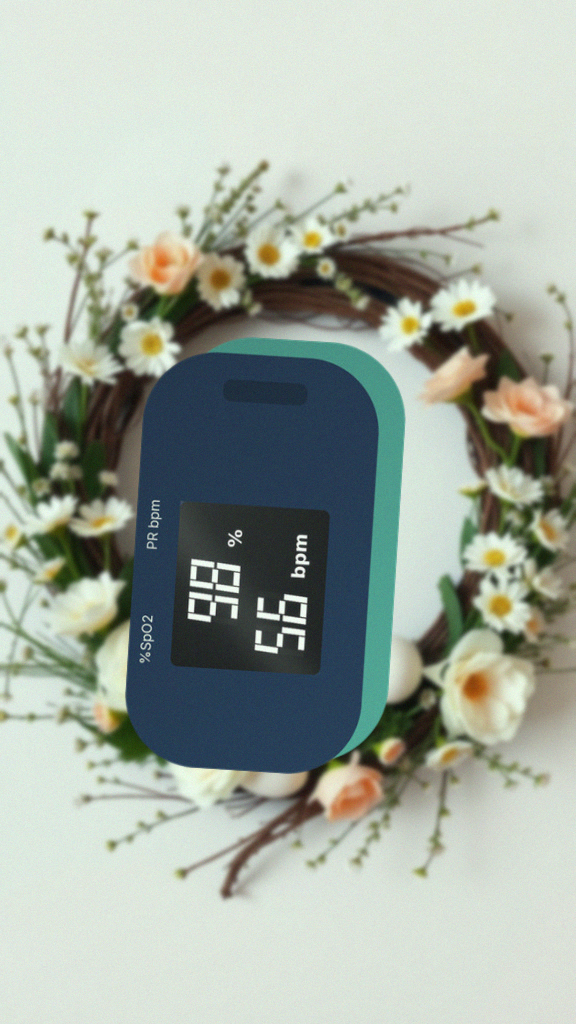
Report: 56,bpm
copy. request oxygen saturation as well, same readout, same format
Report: 98,%
